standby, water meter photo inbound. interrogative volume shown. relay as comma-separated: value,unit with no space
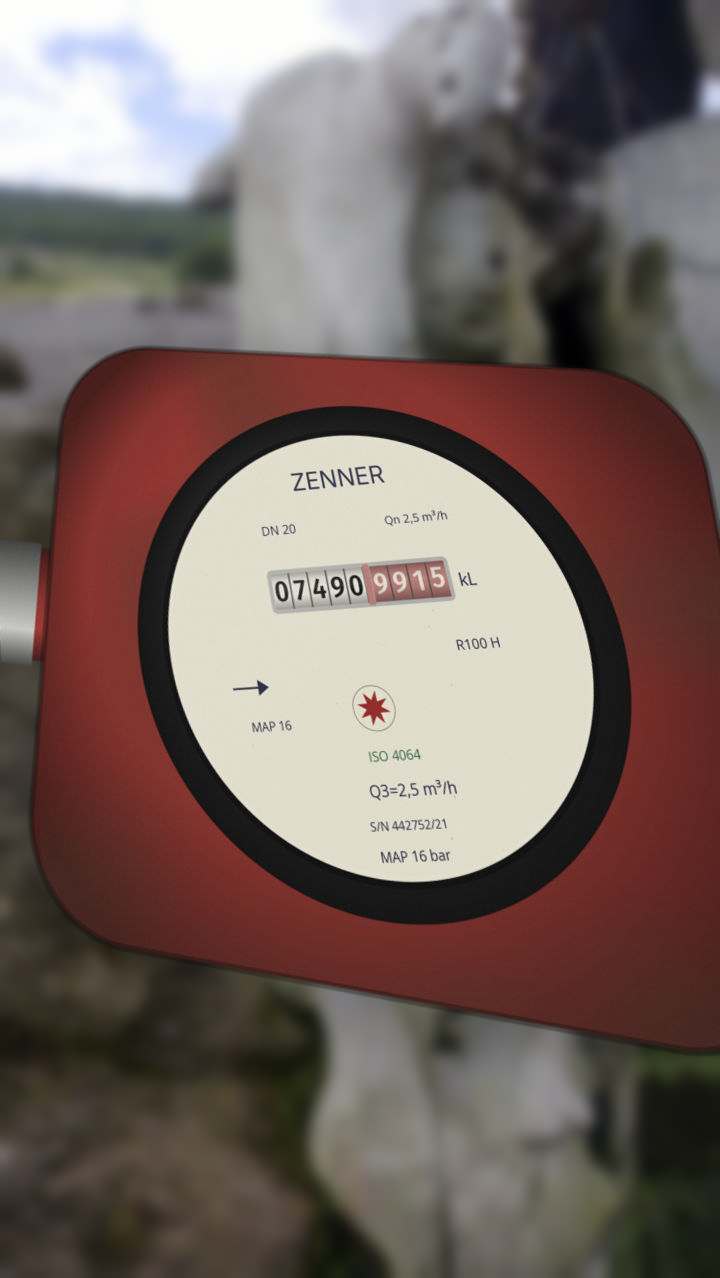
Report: 7490.9915,kL
